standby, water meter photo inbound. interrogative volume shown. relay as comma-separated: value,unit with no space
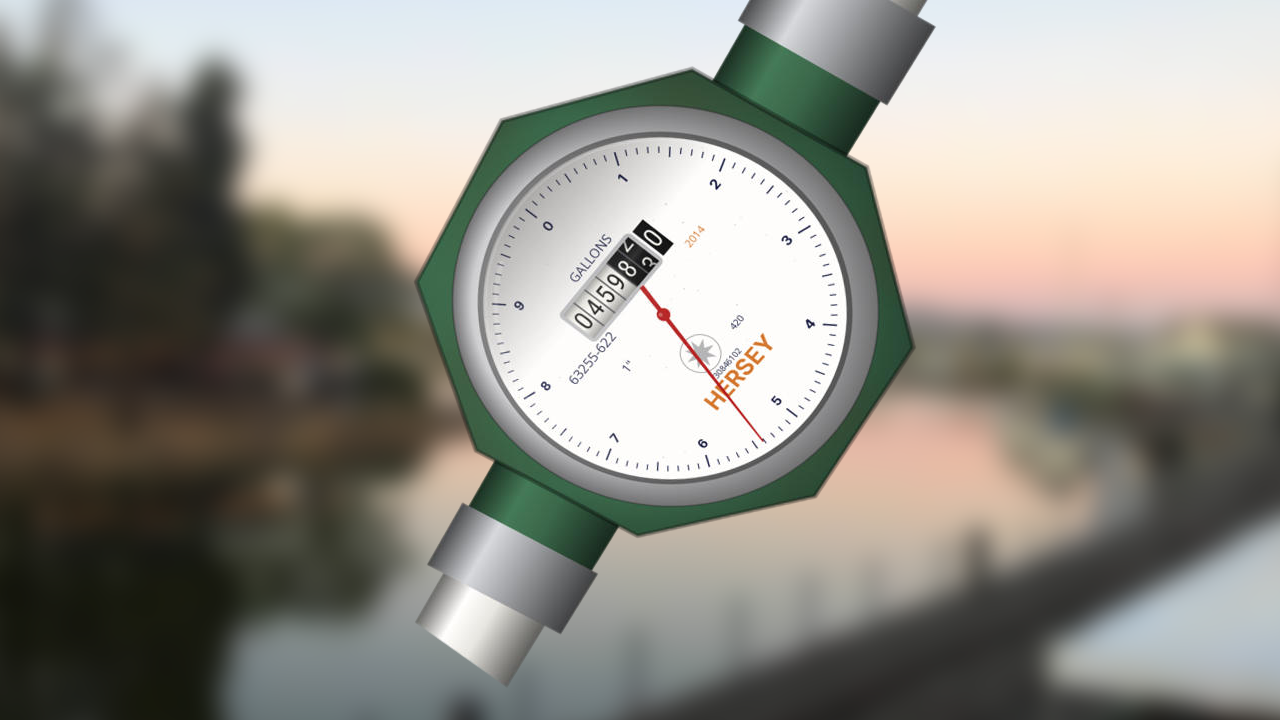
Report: 459825.4,gal
